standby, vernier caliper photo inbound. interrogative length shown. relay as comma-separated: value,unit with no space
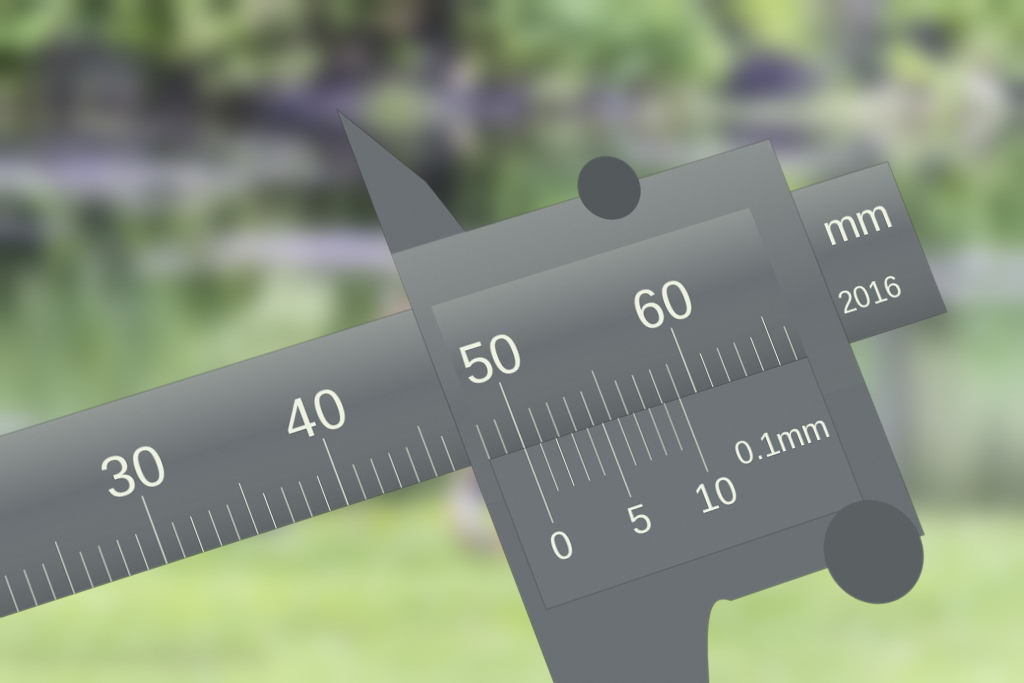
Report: 50.0,mm
